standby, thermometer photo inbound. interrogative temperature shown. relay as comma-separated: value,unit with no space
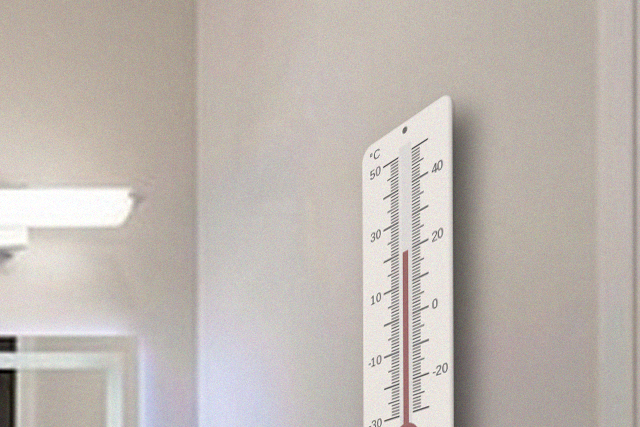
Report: 20,°C
